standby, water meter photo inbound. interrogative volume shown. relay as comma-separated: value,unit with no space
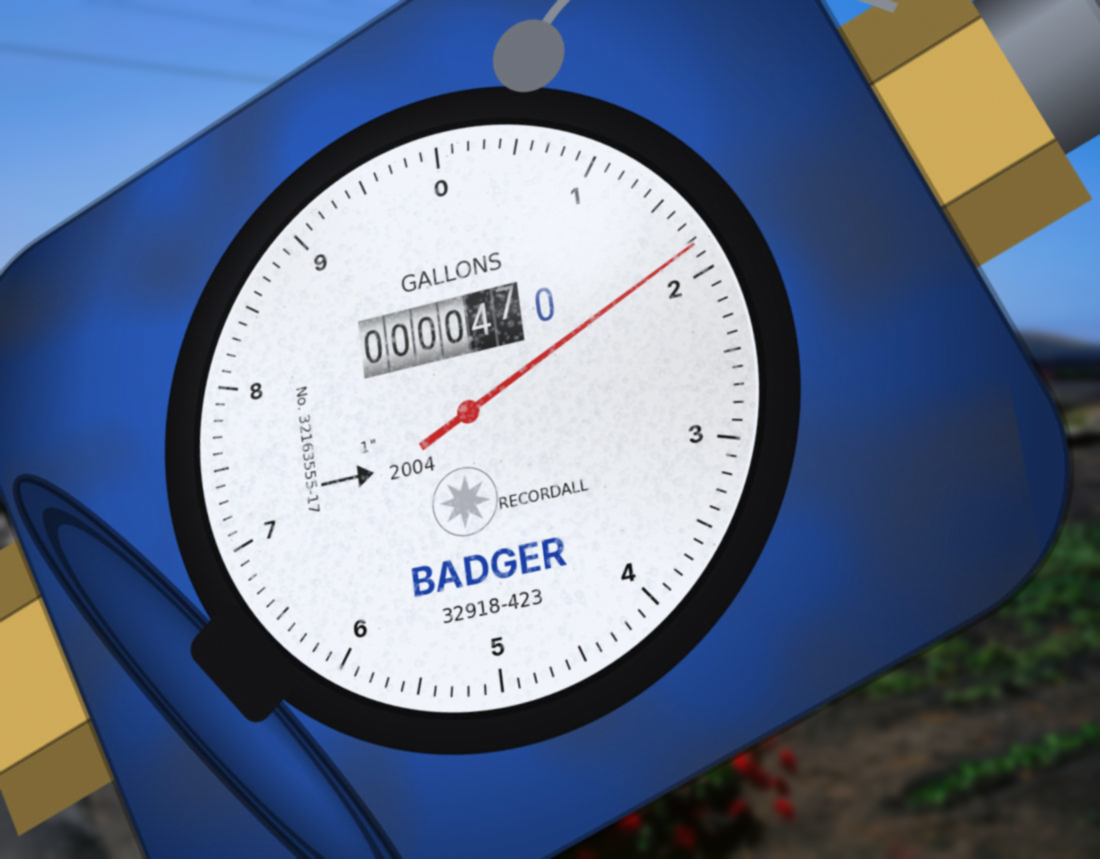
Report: 471.8,gal
